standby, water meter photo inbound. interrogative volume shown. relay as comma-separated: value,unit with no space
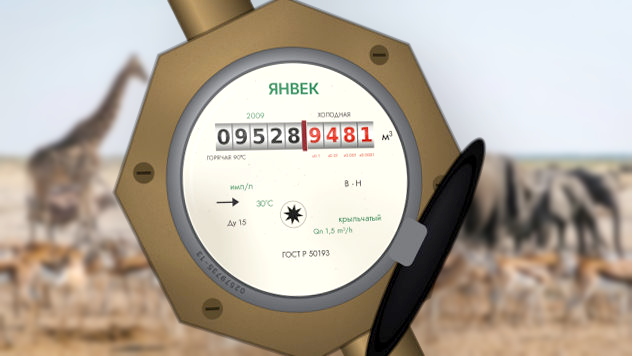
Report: 9528.9481,m³
